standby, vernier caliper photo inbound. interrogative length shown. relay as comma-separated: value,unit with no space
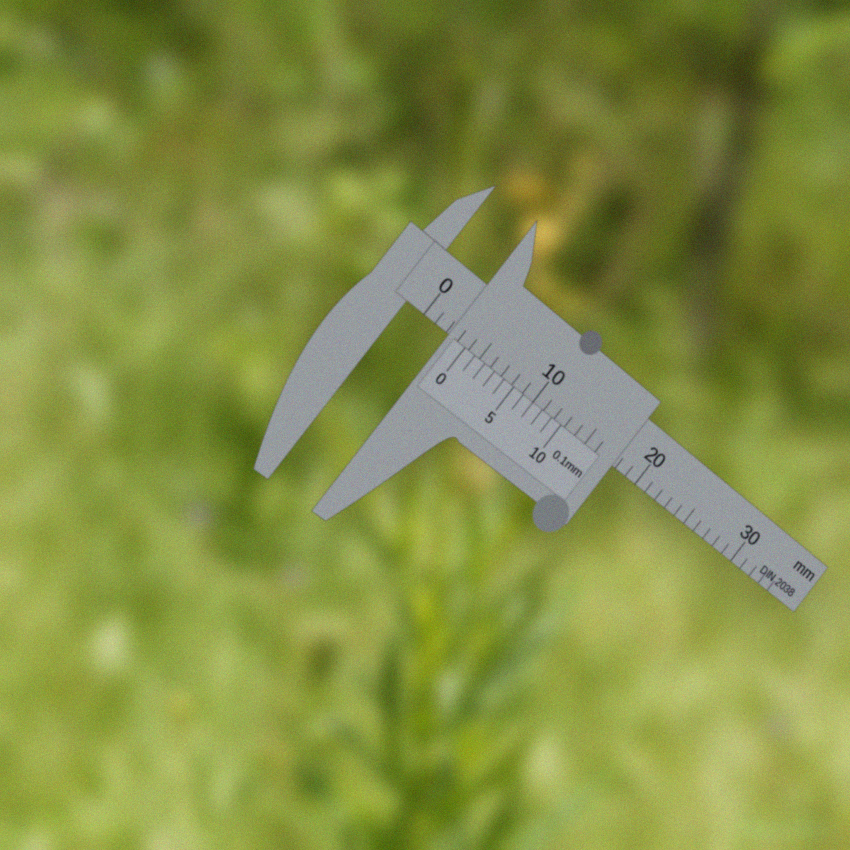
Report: 3.7,mm
